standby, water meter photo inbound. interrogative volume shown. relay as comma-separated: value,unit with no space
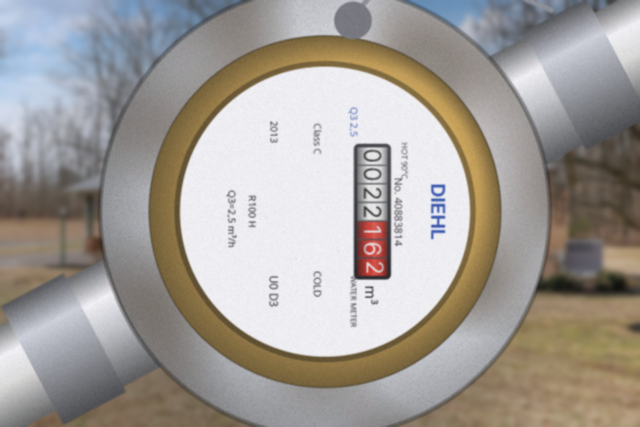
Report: 22.162,m³
